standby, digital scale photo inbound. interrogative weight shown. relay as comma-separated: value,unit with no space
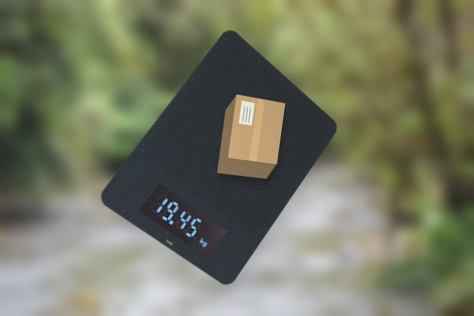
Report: 19.45,kg
